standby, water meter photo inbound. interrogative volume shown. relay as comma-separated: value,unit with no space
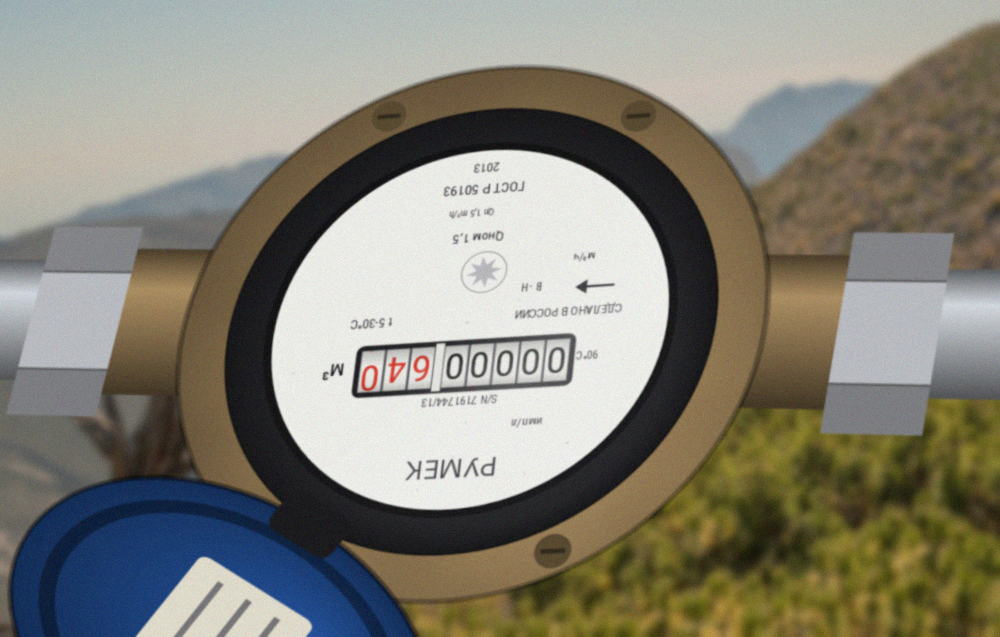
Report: 0.640,m³
